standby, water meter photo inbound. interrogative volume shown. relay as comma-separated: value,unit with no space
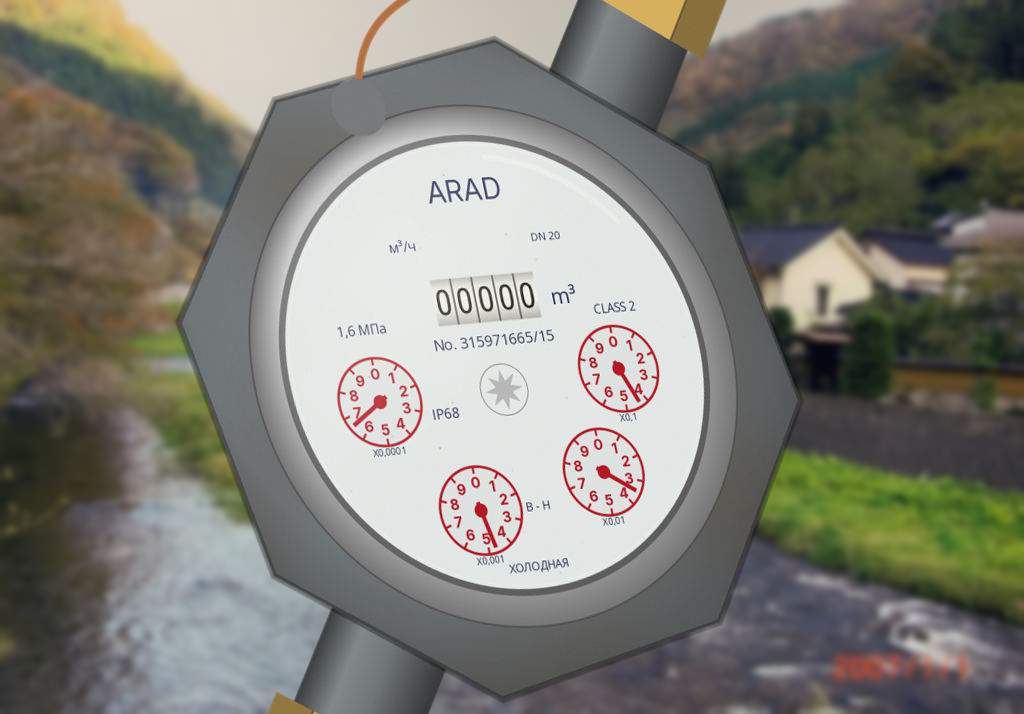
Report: 0.4346,m³
